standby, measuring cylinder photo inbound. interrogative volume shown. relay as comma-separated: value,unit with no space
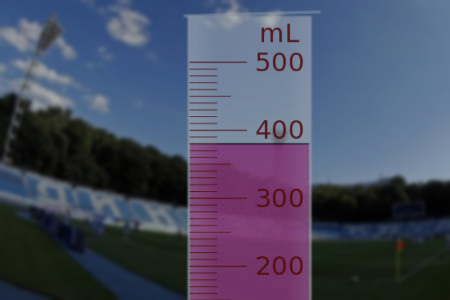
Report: 380,mL
